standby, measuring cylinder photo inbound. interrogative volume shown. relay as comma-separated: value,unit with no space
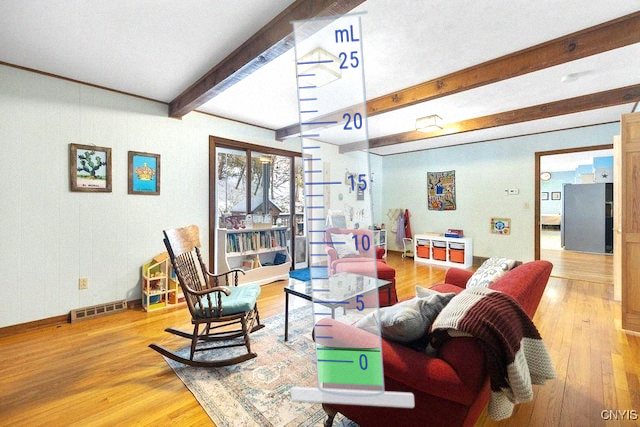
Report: 1,mL
